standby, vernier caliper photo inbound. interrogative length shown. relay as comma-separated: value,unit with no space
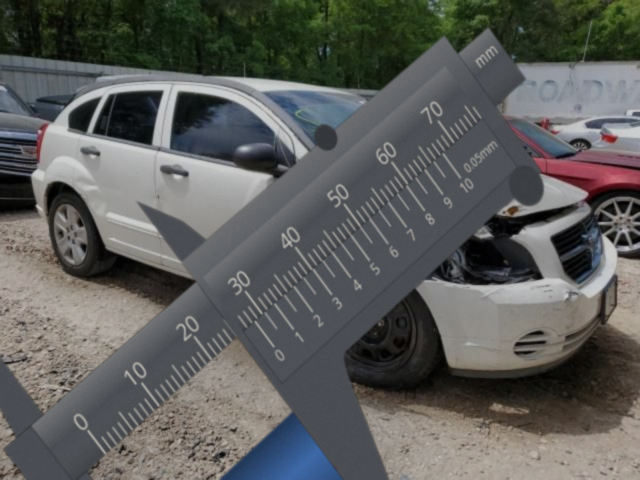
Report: 28.5,mm
